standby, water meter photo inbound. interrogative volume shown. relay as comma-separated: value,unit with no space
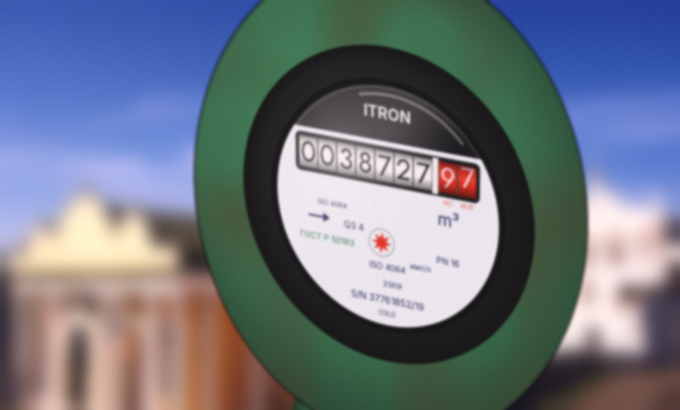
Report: 38727.97,m³
